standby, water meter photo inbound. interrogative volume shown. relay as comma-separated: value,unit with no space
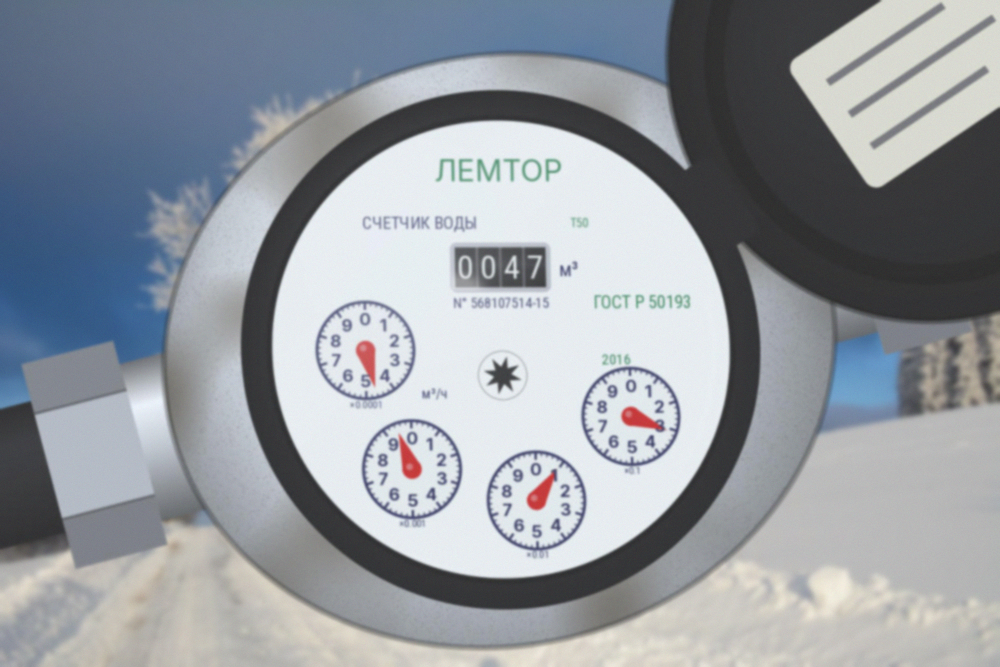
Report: 47.3094,m³
